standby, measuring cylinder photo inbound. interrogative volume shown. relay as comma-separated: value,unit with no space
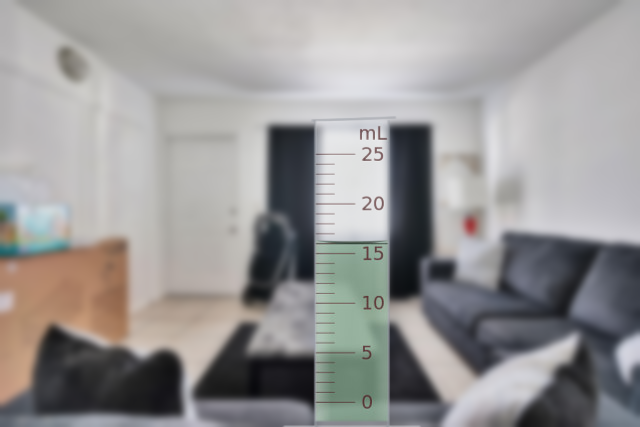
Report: 16,mL
